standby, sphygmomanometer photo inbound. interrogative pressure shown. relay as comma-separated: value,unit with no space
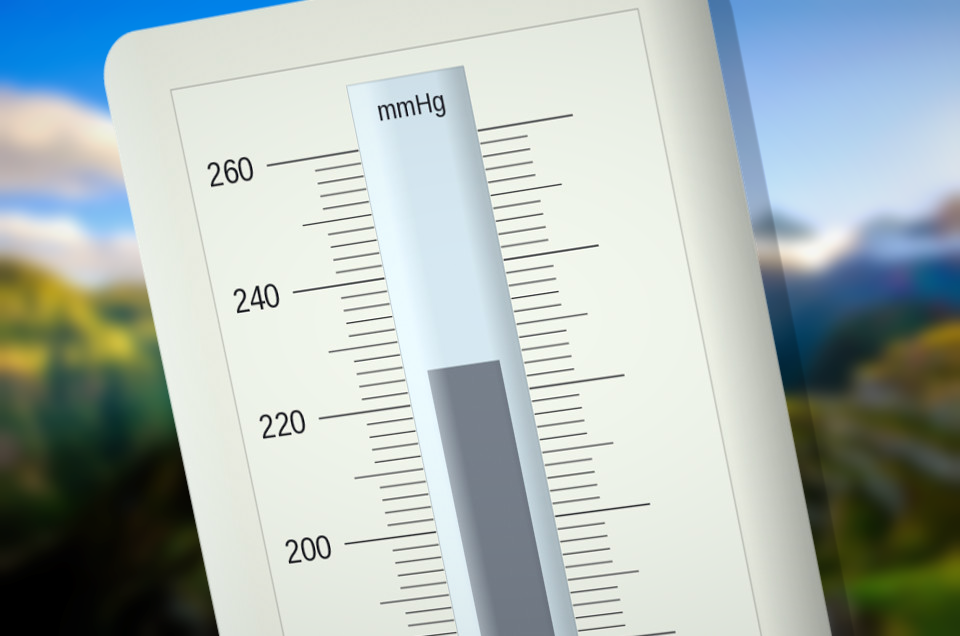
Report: 225,mmHg
